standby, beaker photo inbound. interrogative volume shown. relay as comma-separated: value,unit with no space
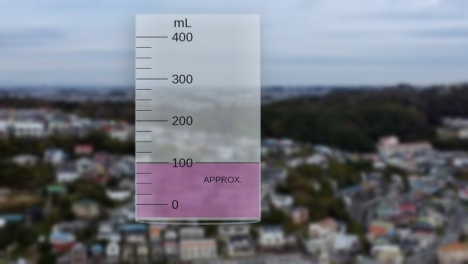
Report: 100,mL
